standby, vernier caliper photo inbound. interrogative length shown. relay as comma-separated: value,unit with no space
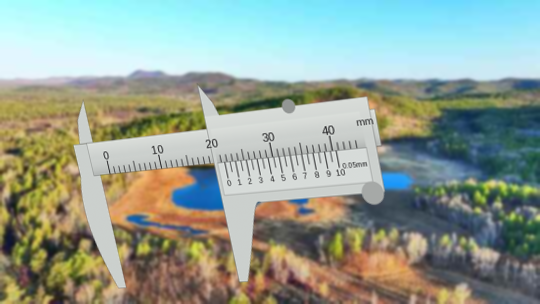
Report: 21.6,mm
